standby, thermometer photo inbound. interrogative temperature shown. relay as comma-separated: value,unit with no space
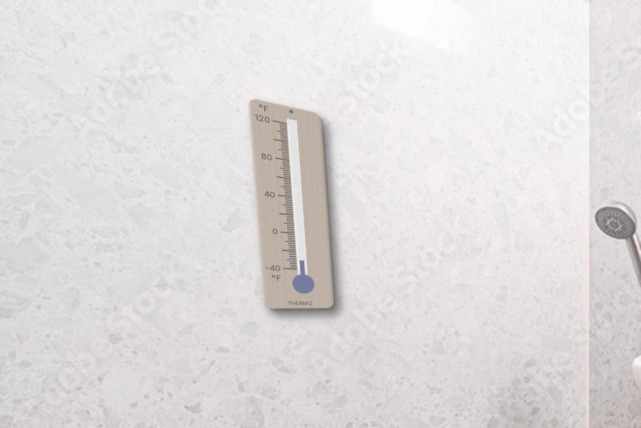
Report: -30,°F
